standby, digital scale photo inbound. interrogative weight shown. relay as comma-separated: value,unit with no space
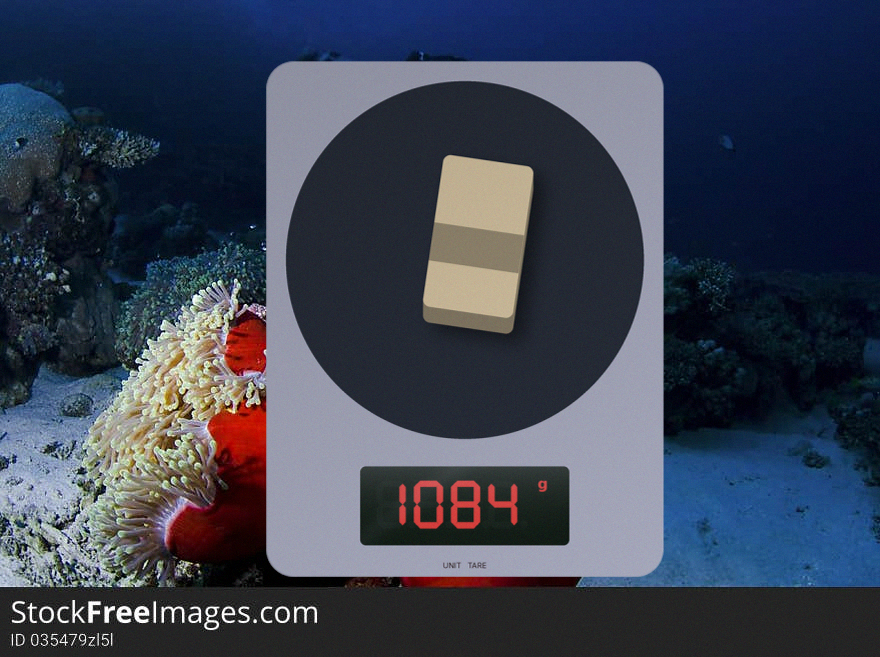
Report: 1084,g
